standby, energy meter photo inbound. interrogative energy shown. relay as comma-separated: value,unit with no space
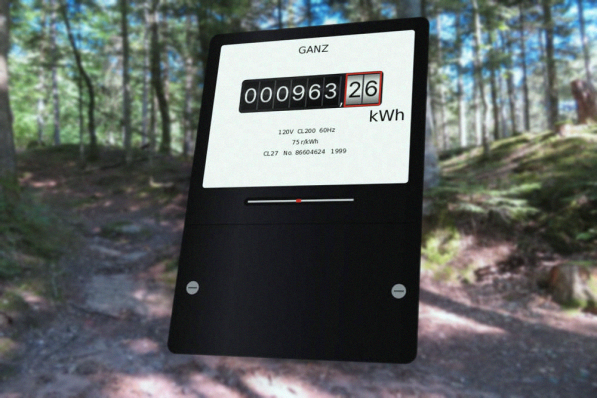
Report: 963.26,kWh
